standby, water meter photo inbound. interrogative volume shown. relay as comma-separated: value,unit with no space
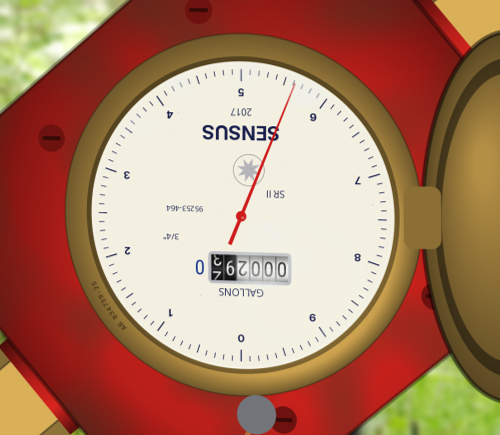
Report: 2925.6,gal
